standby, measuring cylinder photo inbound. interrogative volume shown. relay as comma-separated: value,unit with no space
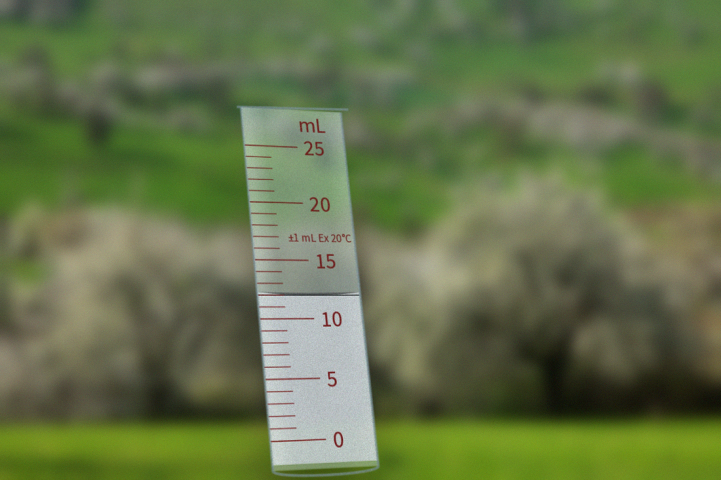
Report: 12,mL
